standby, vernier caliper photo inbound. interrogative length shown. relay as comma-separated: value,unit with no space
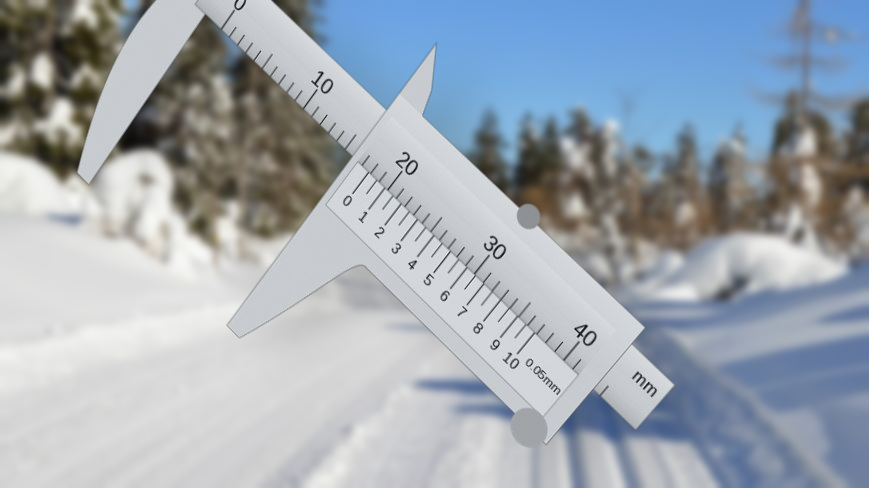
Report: 17.8,mm
